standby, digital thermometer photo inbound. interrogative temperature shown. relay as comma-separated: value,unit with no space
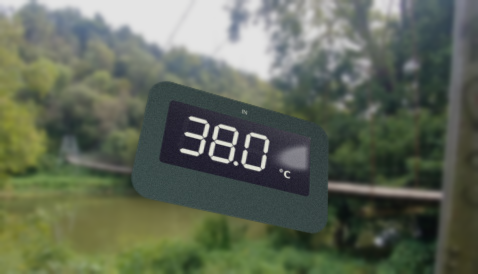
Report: 38.0,°C
